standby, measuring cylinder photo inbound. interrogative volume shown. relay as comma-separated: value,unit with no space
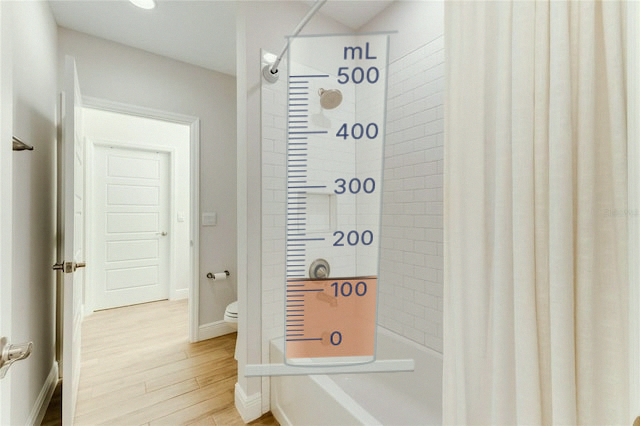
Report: 120,mL
